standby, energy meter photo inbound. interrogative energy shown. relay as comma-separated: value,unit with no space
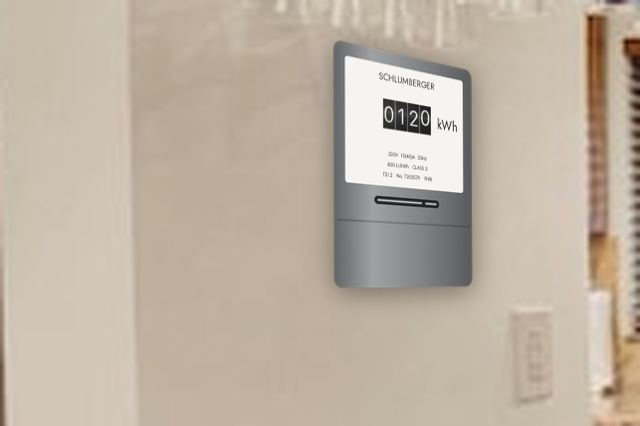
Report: 120,kWh
